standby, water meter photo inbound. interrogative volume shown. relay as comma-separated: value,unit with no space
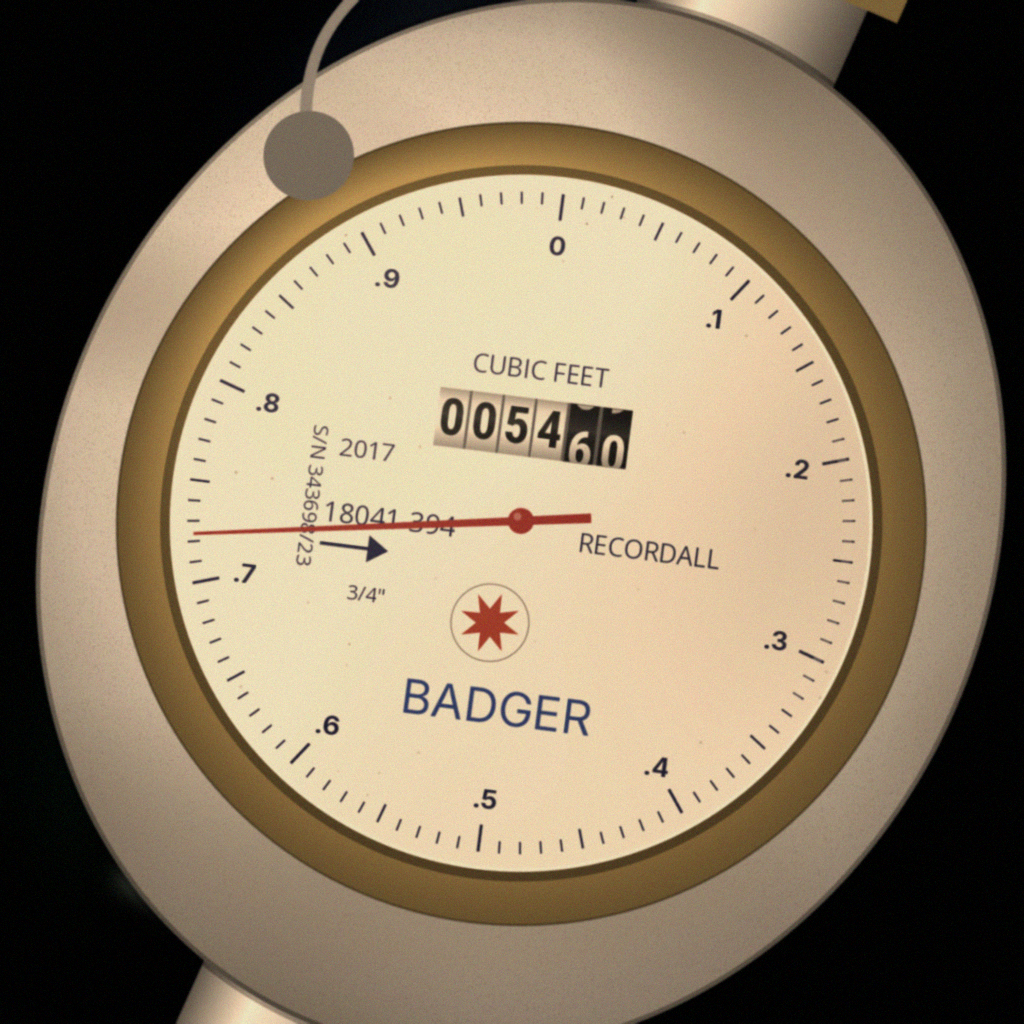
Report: 5459.72,ft³
